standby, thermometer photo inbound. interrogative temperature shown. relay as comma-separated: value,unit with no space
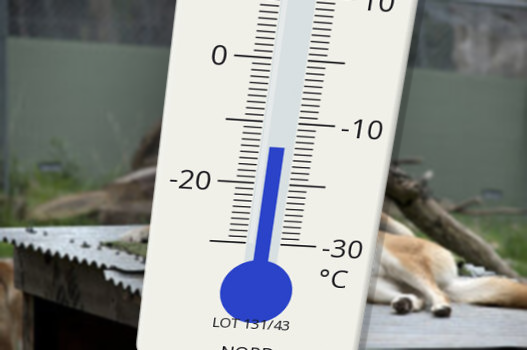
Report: -14,°C
